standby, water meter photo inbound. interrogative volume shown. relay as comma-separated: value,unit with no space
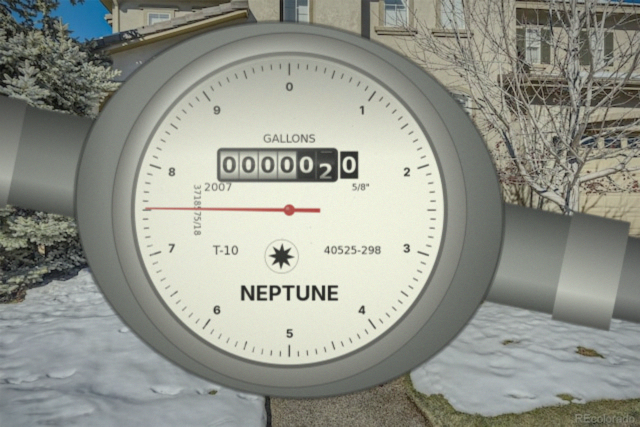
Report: 17.5,gal
